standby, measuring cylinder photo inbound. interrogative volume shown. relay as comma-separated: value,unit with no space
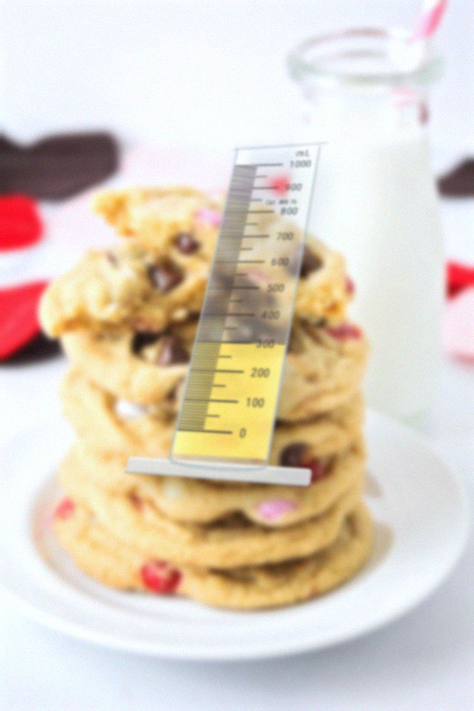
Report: 300,mL
